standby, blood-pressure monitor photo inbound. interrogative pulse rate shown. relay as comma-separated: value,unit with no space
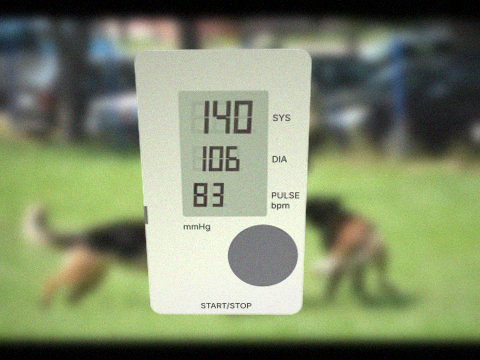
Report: 83,bpm
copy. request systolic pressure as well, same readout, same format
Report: 140,mmHg
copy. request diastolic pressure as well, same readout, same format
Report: 106,mmHg
